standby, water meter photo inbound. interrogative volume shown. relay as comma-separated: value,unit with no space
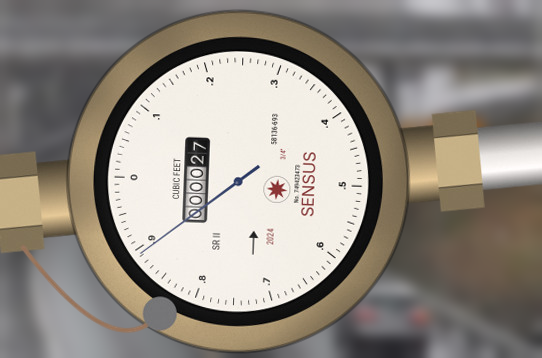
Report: 26.89,ft³
